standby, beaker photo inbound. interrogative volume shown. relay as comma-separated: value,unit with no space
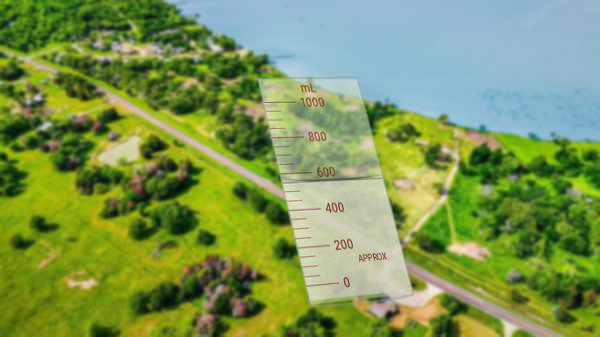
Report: 550,mL
